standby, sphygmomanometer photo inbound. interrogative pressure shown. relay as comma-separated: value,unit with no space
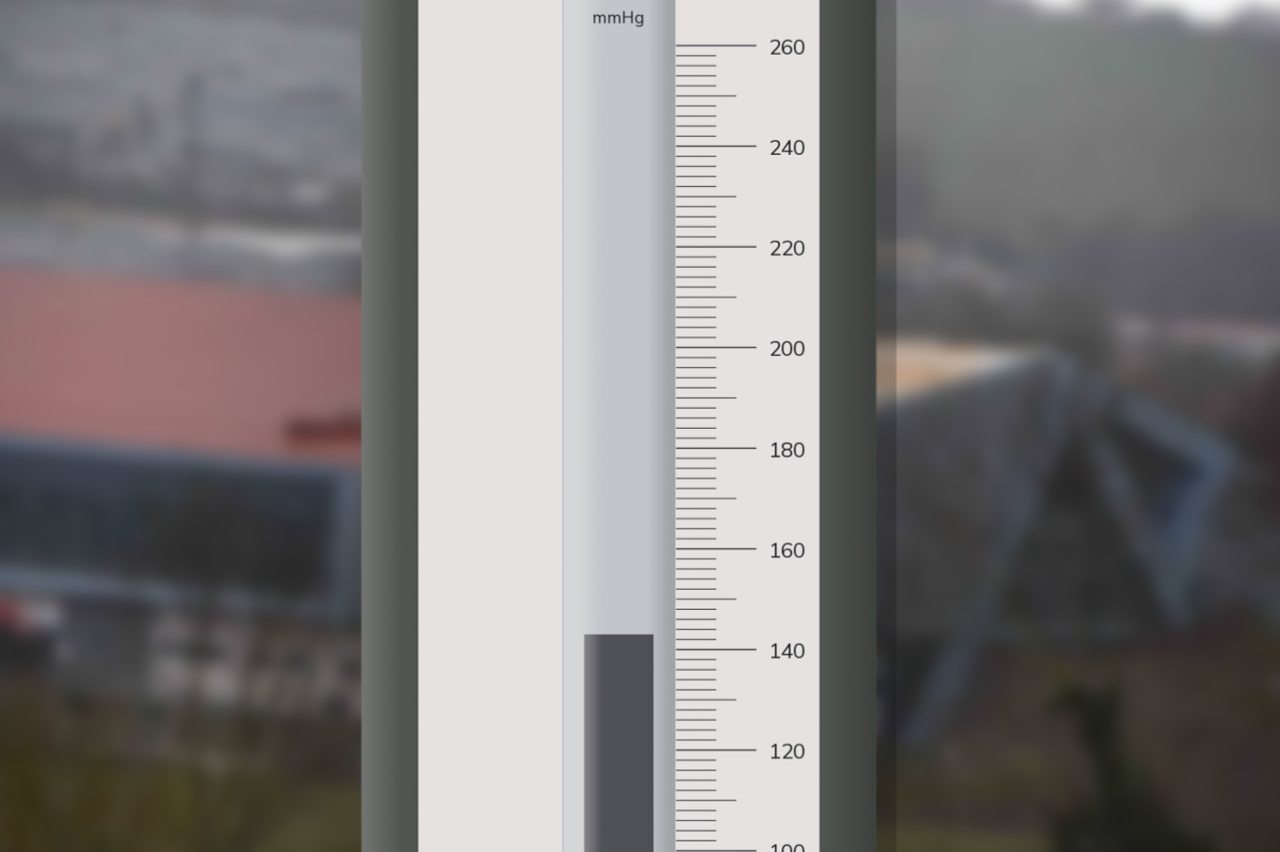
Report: 143,mmHg
